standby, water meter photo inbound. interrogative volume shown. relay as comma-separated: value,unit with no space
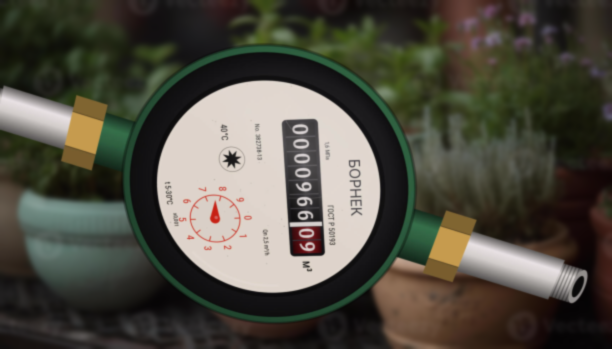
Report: 966.097,m³
